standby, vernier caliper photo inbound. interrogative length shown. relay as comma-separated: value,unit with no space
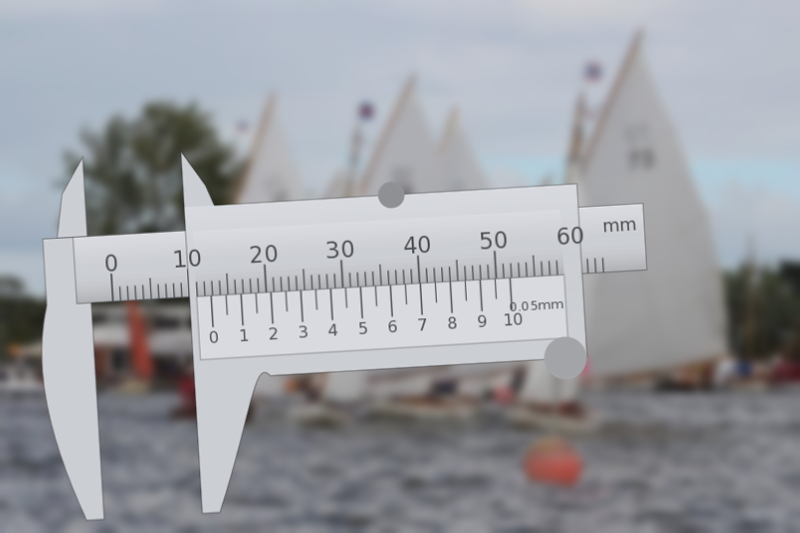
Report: 12.8,mm
